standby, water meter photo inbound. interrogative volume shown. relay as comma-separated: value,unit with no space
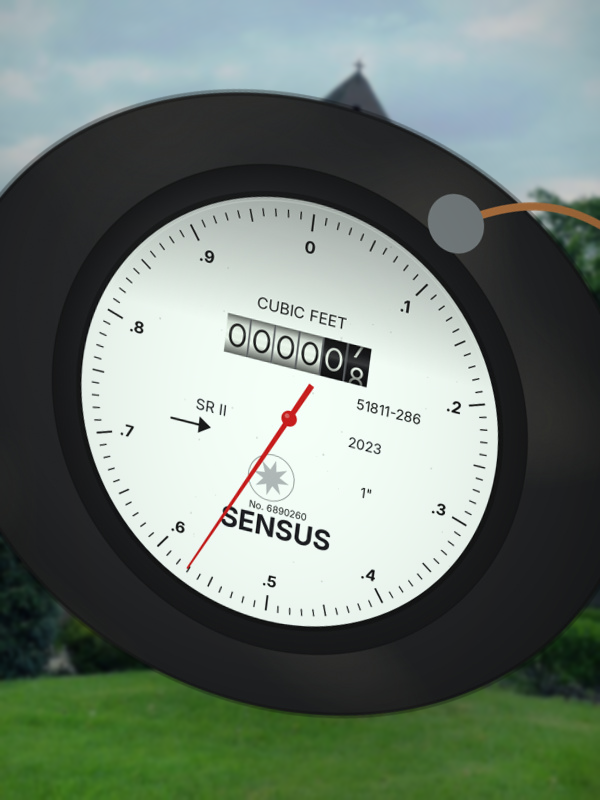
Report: 7.57,ft³
